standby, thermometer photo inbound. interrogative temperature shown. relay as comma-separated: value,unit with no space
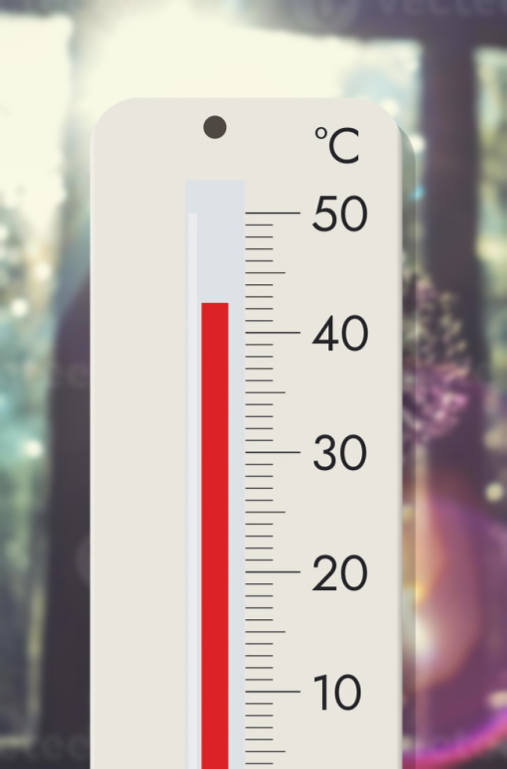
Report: 42.5,°C
